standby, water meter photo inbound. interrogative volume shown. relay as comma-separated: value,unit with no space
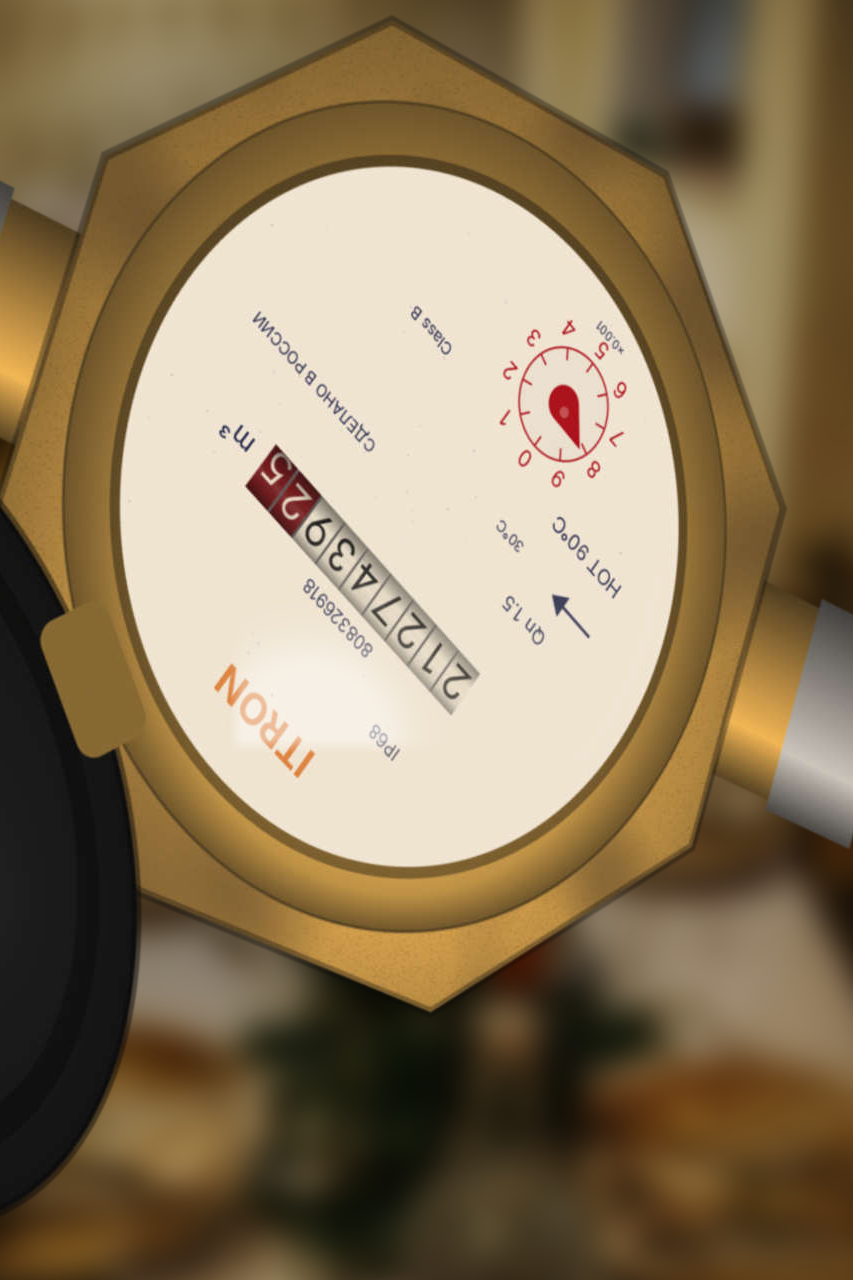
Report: 2127439.248,m³
